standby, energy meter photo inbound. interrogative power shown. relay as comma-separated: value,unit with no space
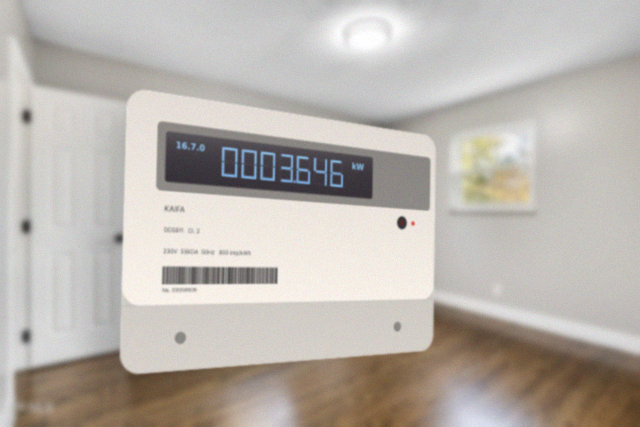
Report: 3.646,kW
